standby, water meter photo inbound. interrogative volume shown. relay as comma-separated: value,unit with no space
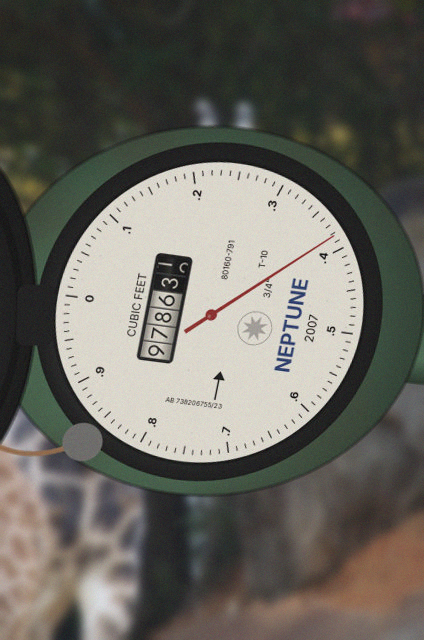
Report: 978631.38,ft³
